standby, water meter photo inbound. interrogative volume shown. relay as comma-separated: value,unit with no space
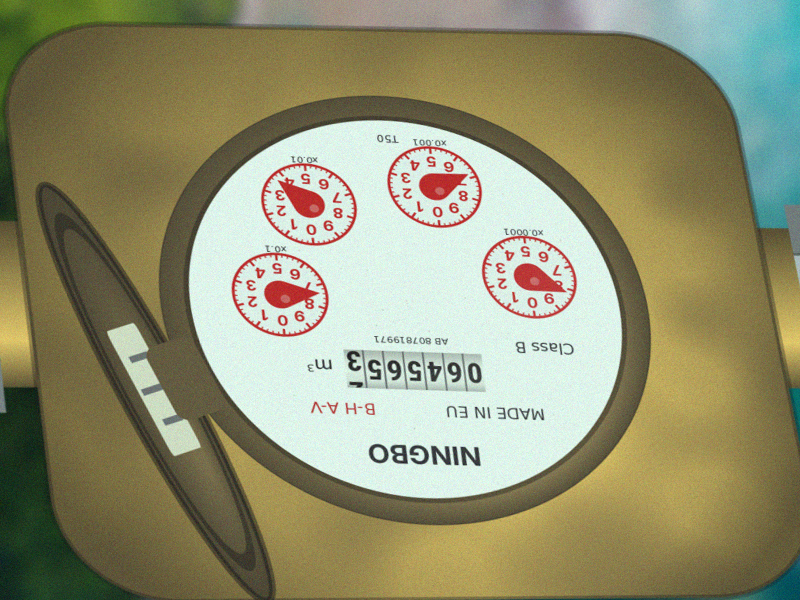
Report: 645652.7368,m³
